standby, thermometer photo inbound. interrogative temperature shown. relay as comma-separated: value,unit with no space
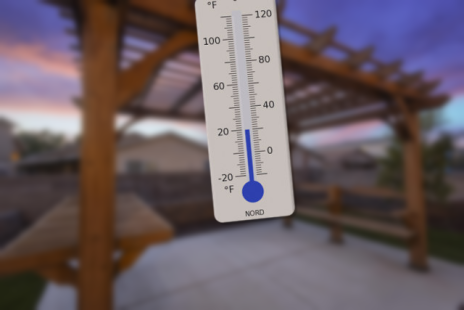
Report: 20,°F
